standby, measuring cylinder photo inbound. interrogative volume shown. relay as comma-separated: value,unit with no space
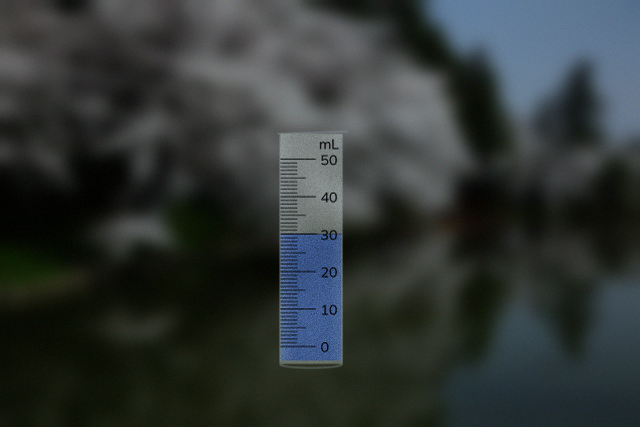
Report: 30,mL
